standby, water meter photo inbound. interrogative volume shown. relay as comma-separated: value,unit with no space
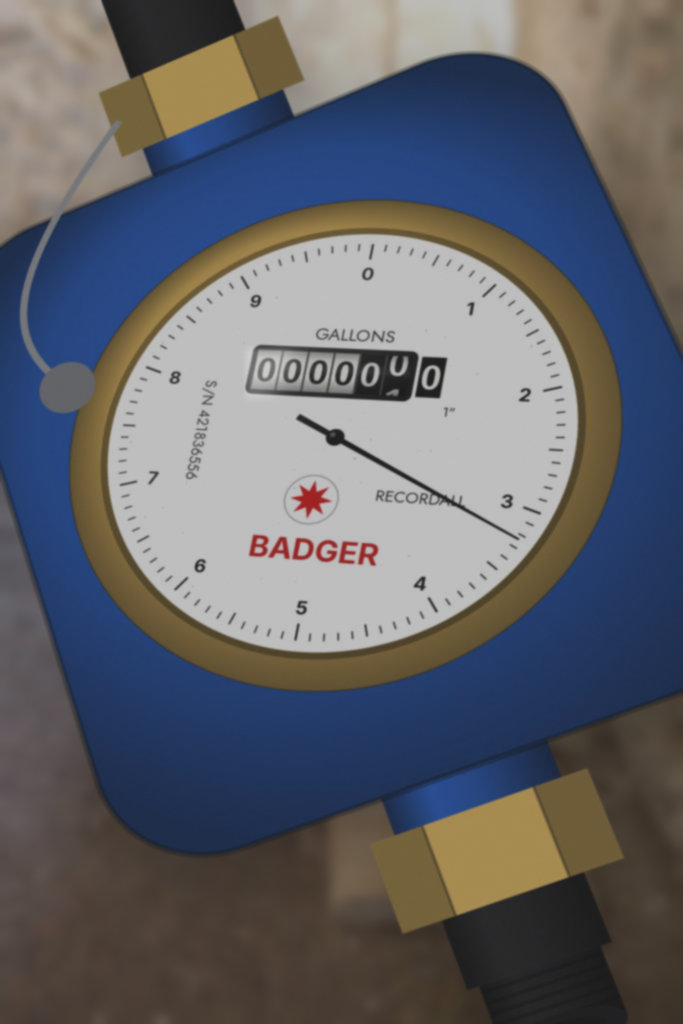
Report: 3.2,gal
